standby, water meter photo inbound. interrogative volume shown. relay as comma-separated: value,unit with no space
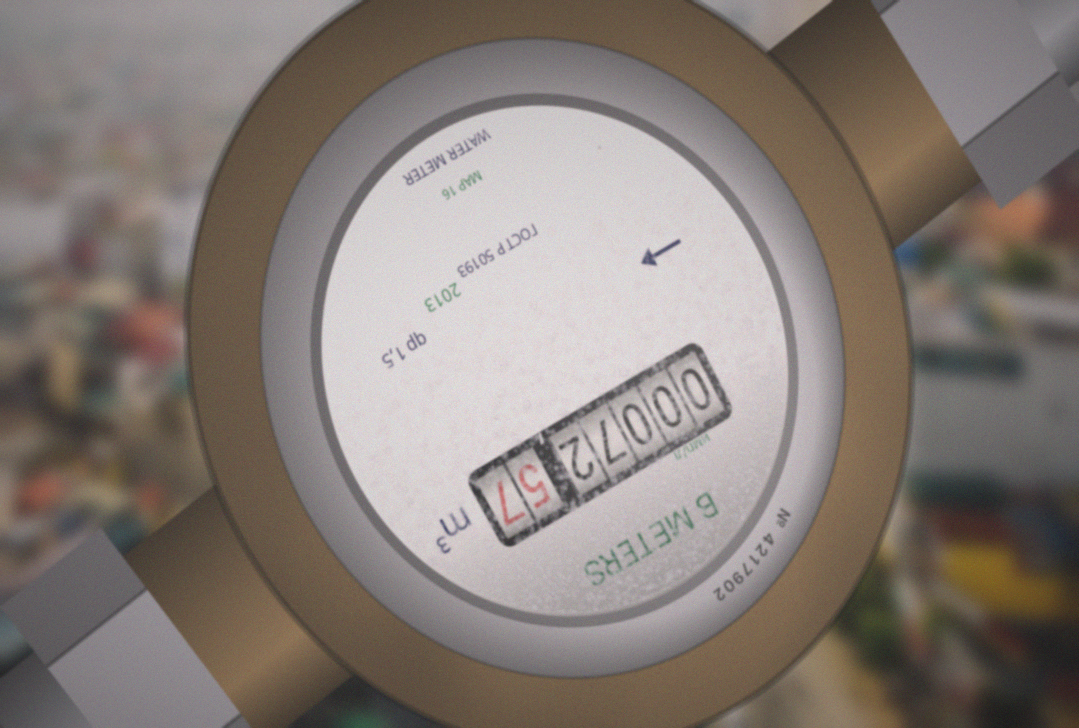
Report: 72.57,m³
